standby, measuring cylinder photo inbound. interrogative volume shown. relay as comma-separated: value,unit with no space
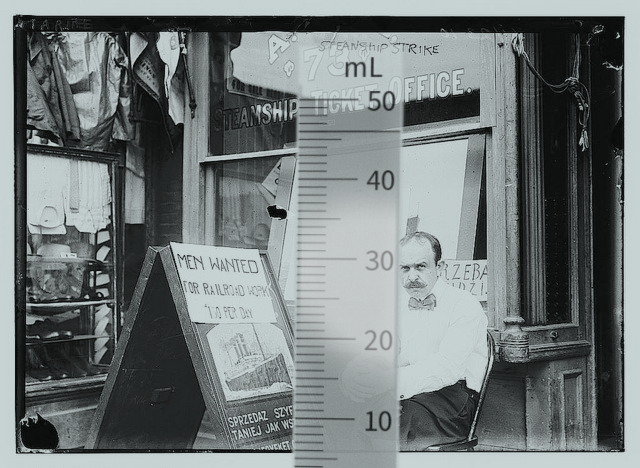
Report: 46,mL
